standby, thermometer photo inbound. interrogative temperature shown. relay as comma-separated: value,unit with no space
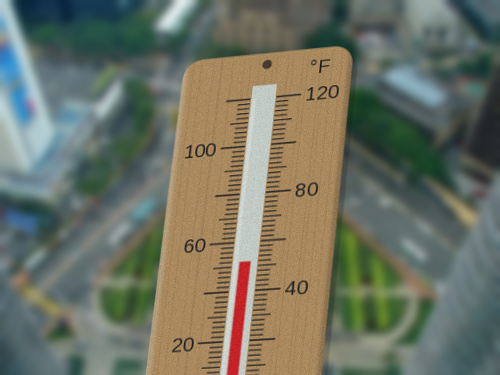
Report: 52,°F
